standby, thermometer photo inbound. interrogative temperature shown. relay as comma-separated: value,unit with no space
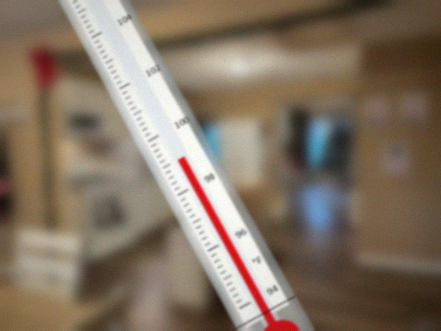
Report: 99,°F
